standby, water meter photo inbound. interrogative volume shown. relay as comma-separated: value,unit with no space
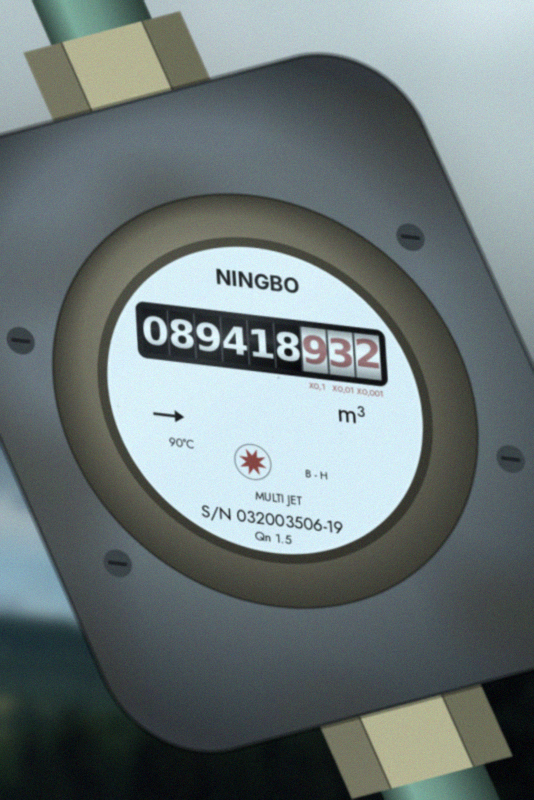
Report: 89418.932,m³
